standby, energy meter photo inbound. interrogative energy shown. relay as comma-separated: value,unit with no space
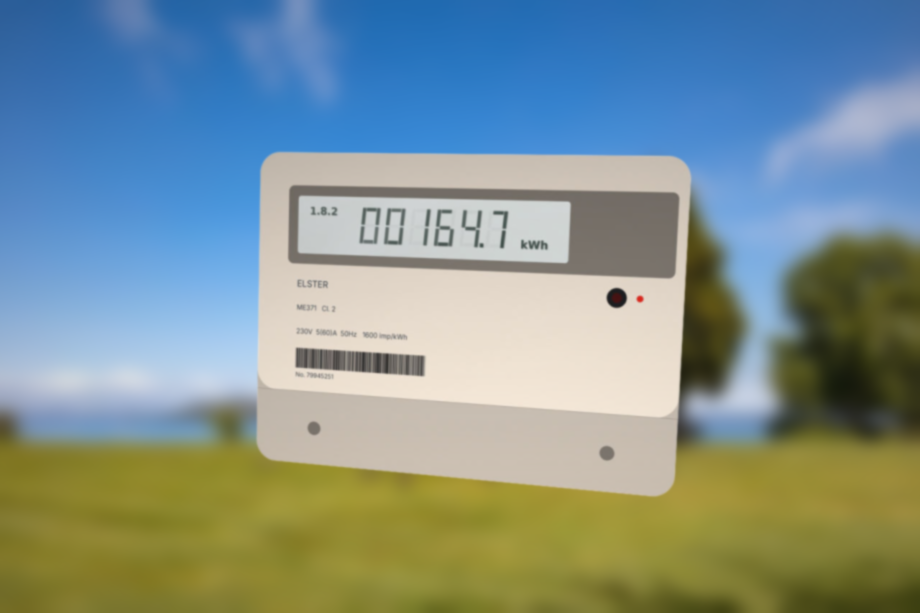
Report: 164.7,kWh
